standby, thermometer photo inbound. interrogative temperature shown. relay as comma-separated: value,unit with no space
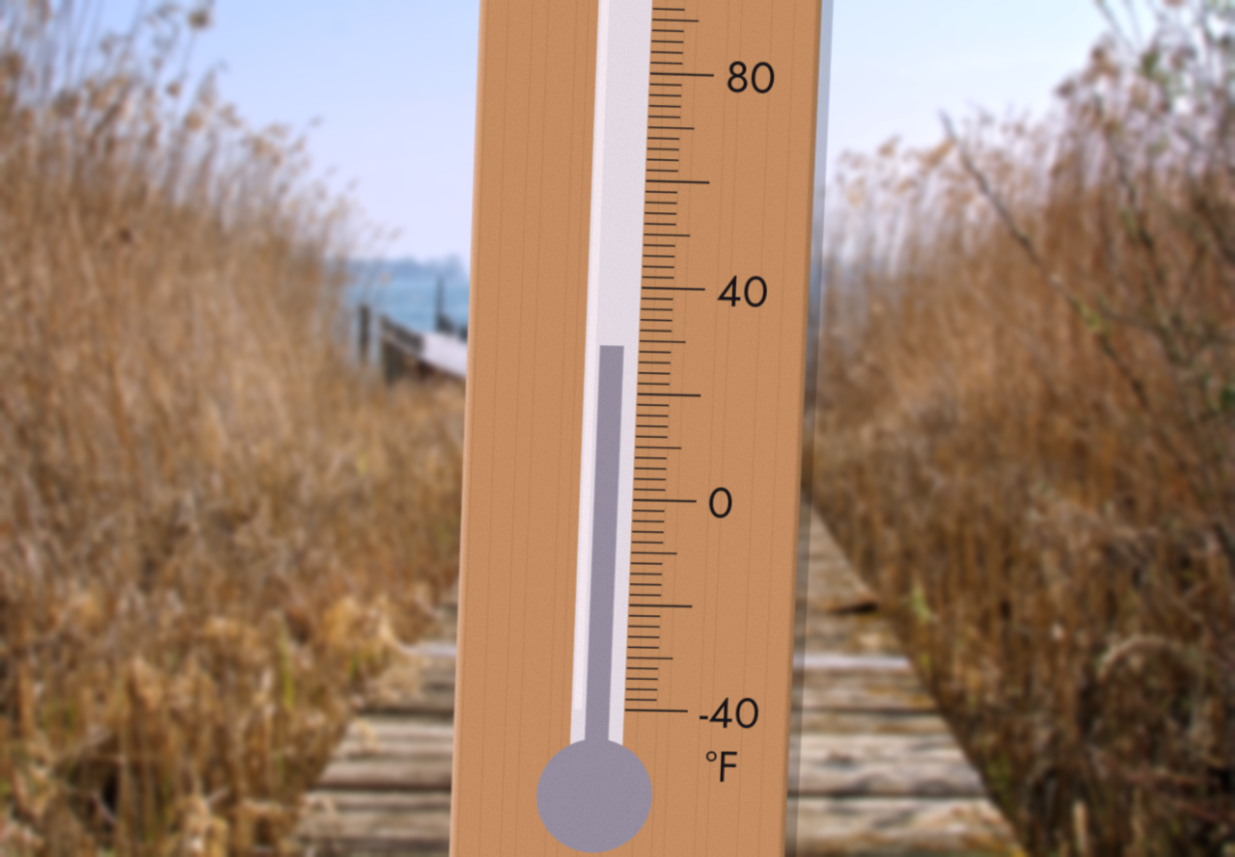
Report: 29,°F
